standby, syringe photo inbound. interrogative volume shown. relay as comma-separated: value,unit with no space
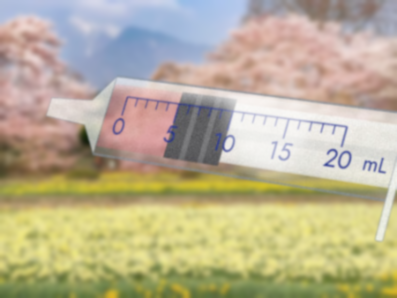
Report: 5,mL
